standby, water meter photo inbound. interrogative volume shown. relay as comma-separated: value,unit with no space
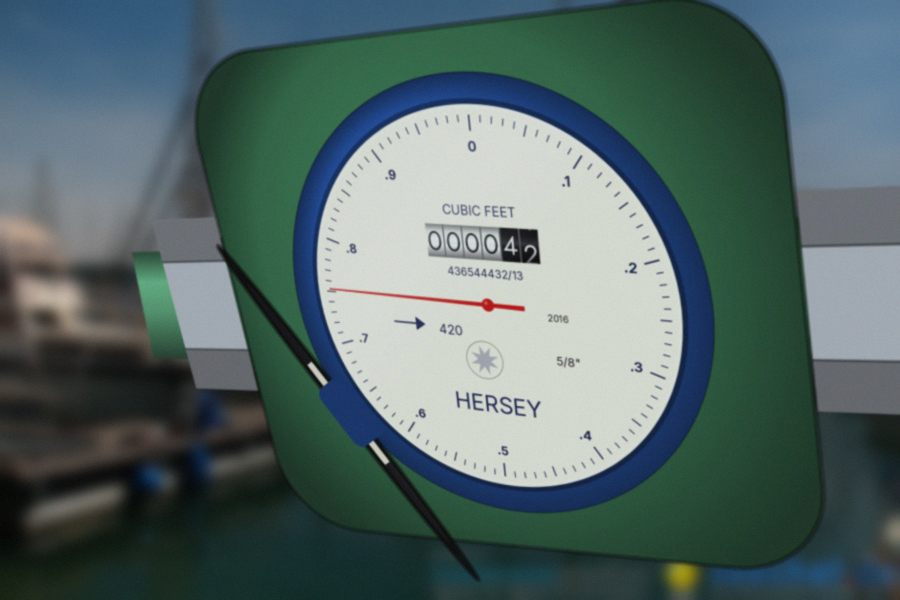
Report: 41.75,ft³
